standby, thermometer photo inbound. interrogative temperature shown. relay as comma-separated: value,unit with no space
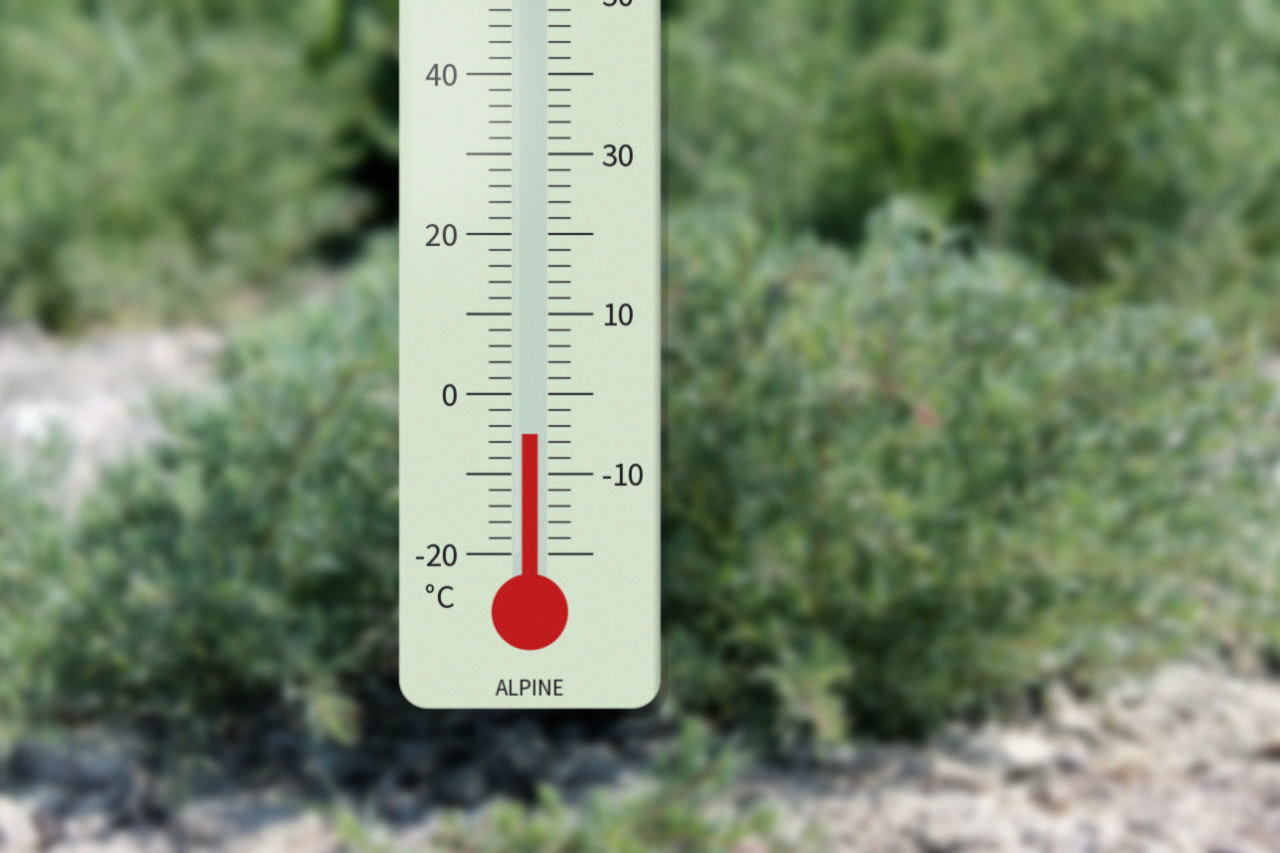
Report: -5,°C
